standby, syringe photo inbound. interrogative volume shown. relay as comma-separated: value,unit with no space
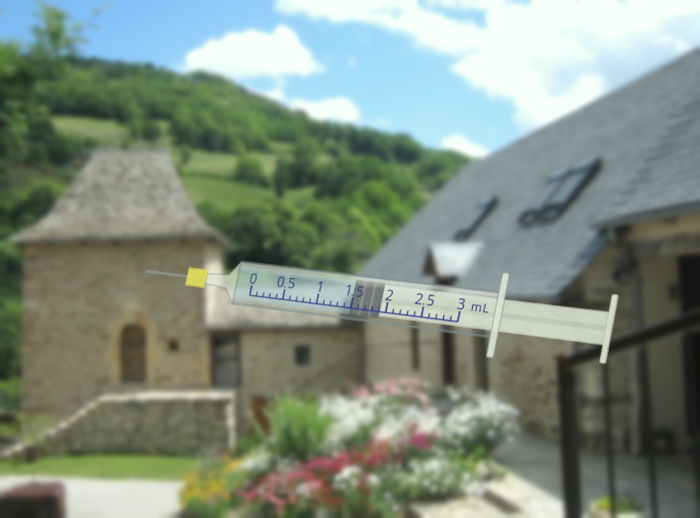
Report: 1.5,mL
